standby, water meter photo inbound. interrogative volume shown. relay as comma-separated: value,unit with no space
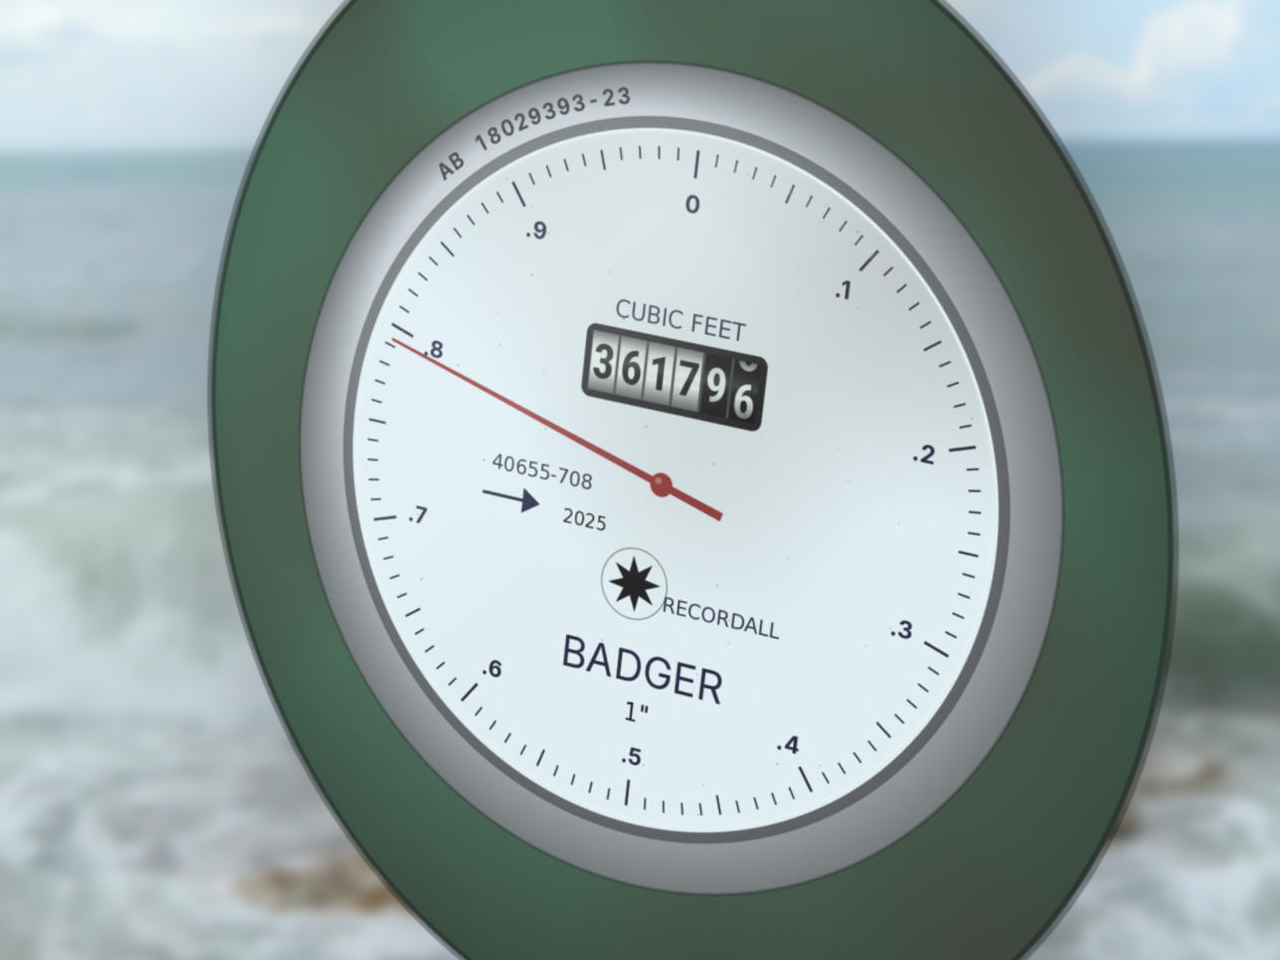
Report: 361795.79,ft³
